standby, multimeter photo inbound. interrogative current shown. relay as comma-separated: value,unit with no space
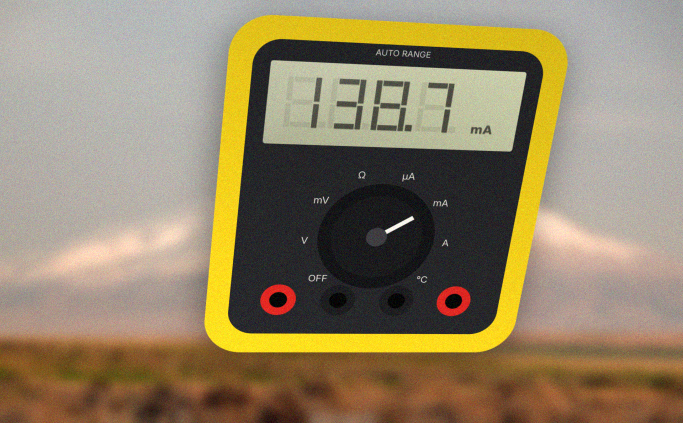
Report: 138.7,mA
